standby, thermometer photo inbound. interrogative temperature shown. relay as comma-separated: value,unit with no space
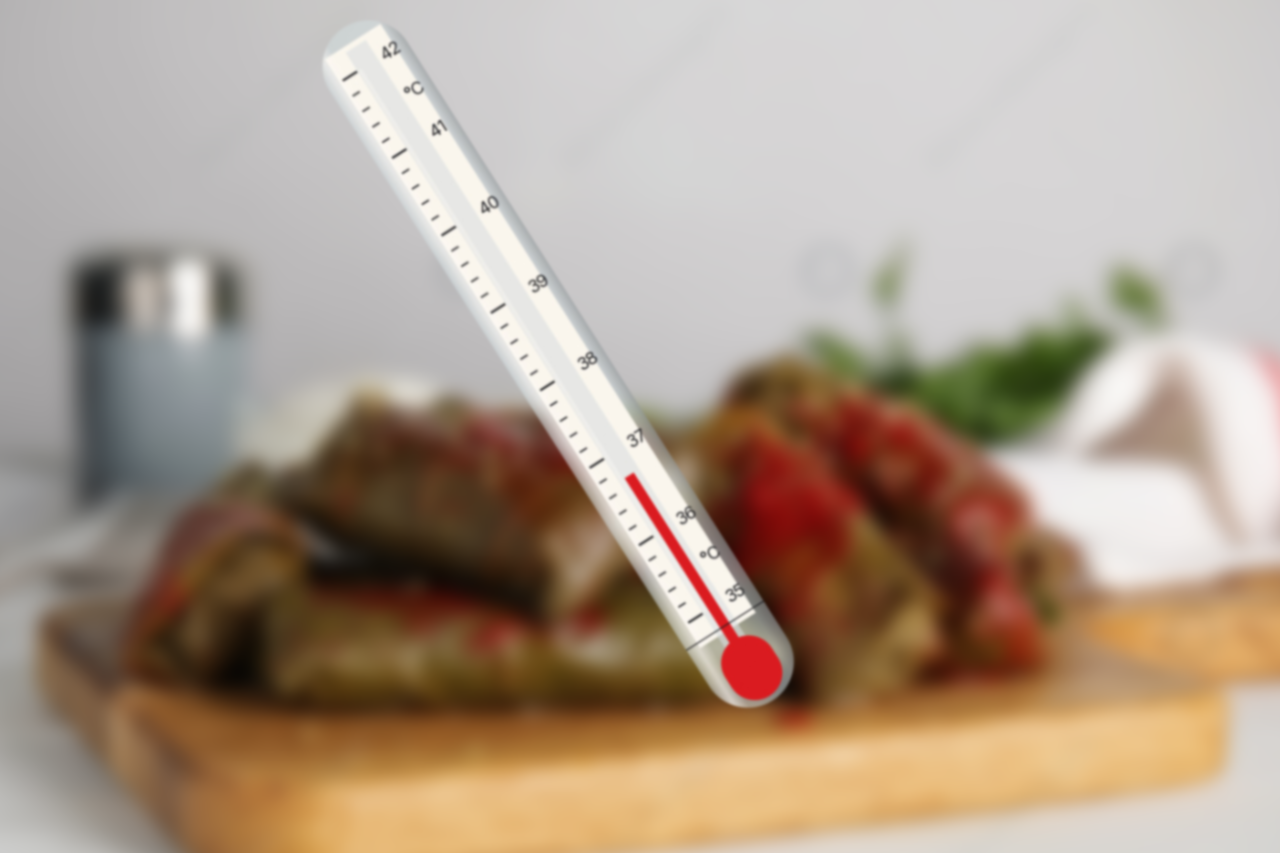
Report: 36.7,°C
